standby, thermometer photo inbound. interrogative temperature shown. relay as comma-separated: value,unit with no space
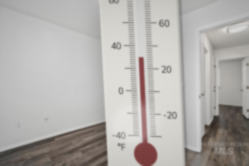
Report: 30,°F
